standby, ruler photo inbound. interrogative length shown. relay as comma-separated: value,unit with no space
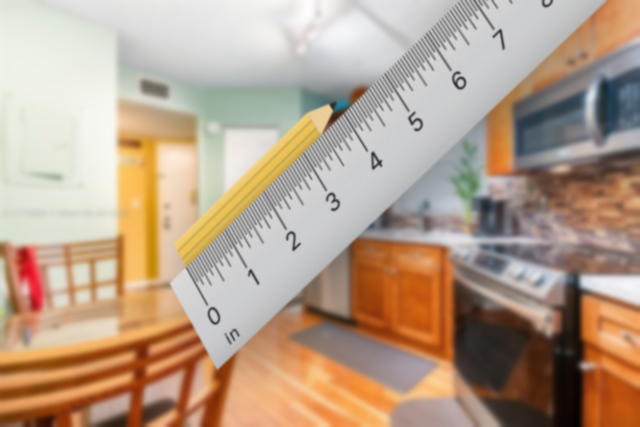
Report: 4,in
